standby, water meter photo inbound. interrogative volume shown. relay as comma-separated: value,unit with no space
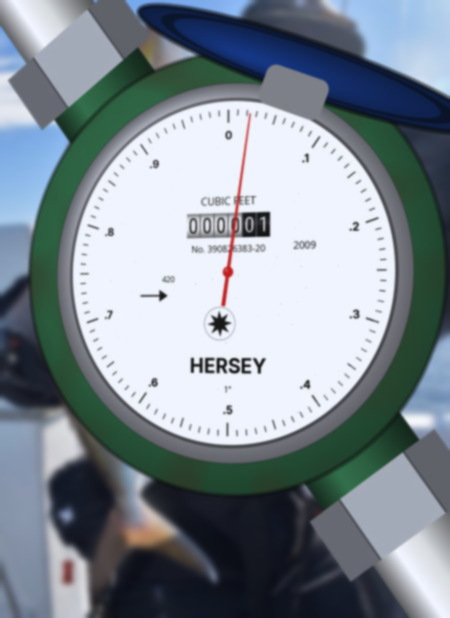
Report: 1.02,ft³
